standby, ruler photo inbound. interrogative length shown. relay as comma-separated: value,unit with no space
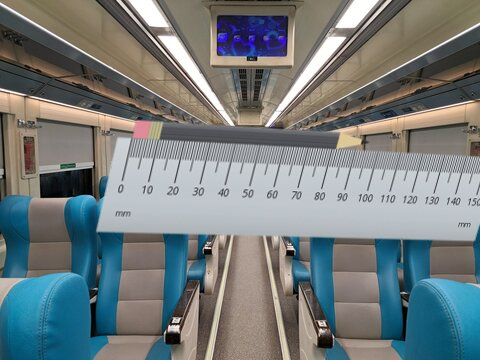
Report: 95,mm
